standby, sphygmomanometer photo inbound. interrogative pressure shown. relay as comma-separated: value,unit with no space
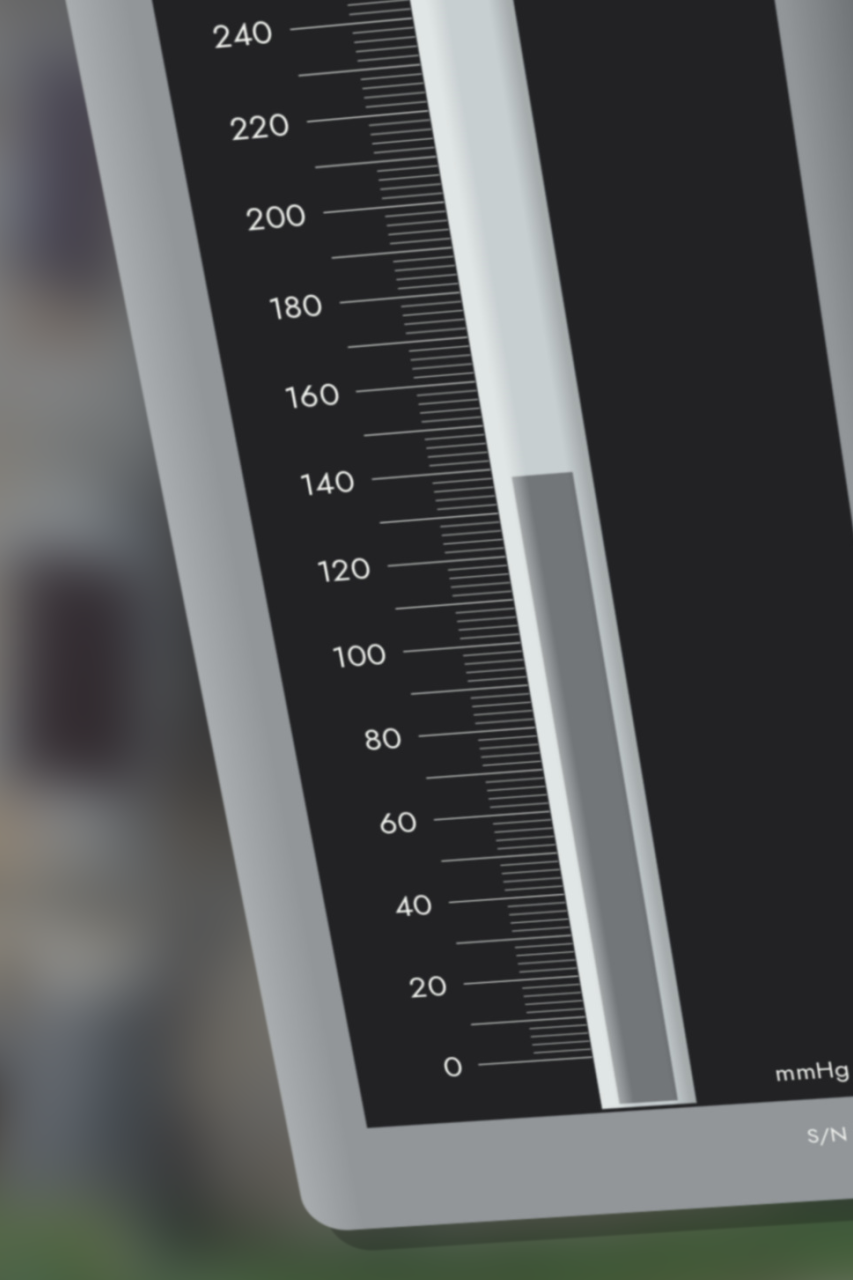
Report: 138,mmHg
